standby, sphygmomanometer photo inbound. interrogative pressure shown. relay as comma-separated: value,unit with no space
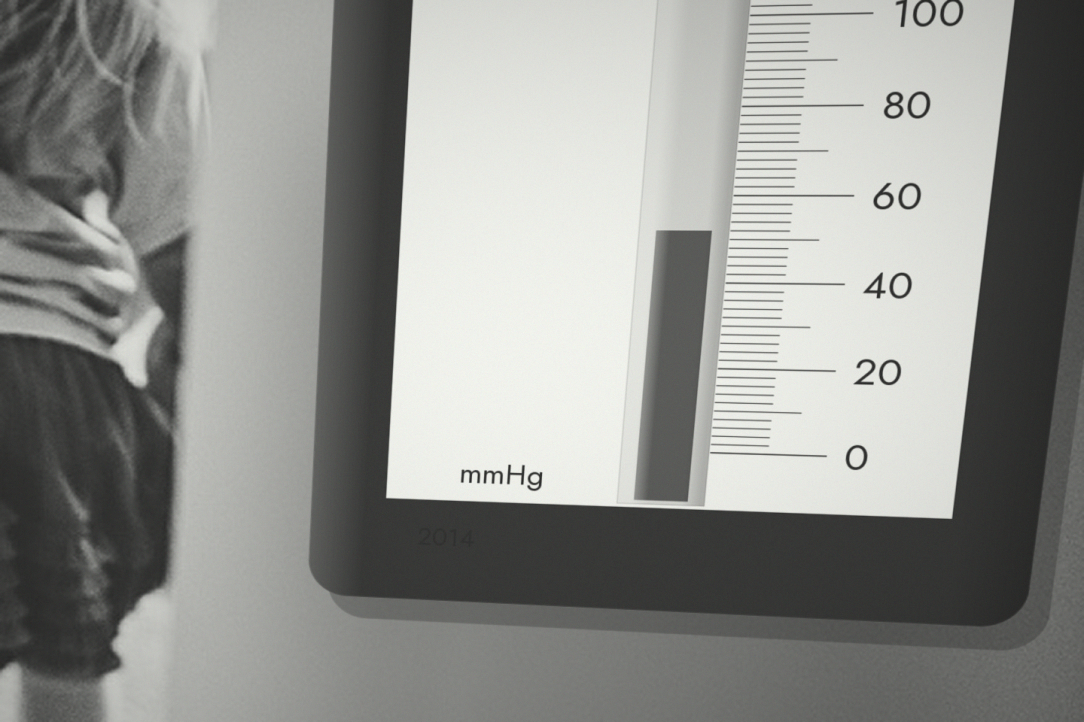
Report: 52,mmHg
